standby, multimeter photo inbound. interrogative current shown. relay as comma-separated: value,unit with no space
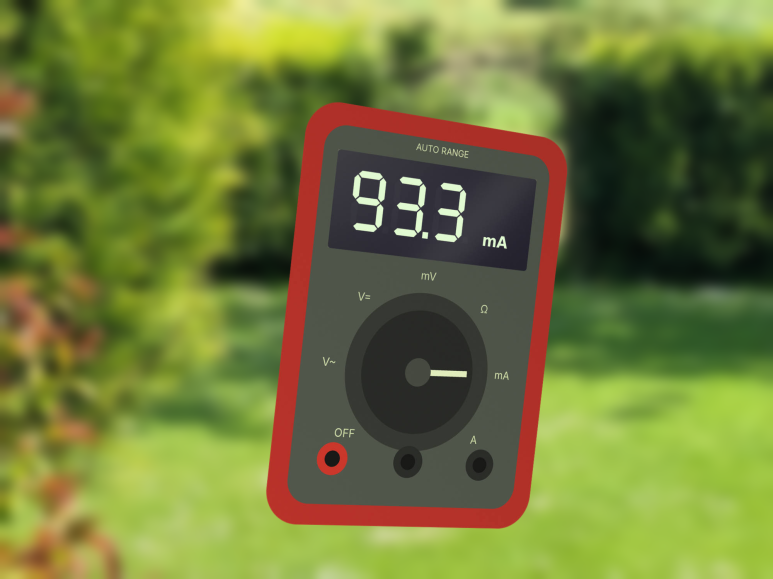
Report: 93.3,mA
